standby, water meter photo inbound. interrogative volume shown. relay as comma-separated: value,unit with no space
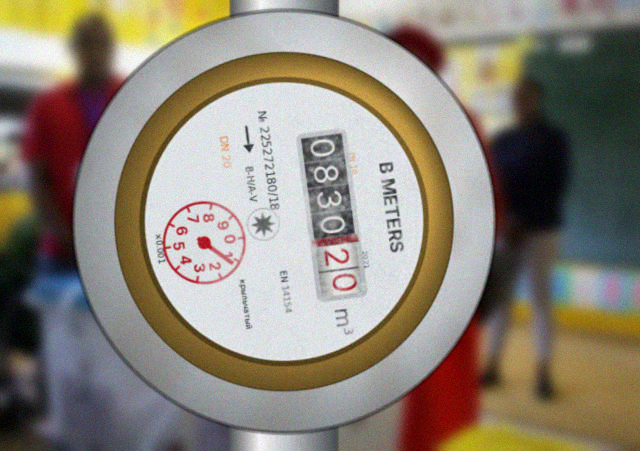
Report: 830.201,m³
